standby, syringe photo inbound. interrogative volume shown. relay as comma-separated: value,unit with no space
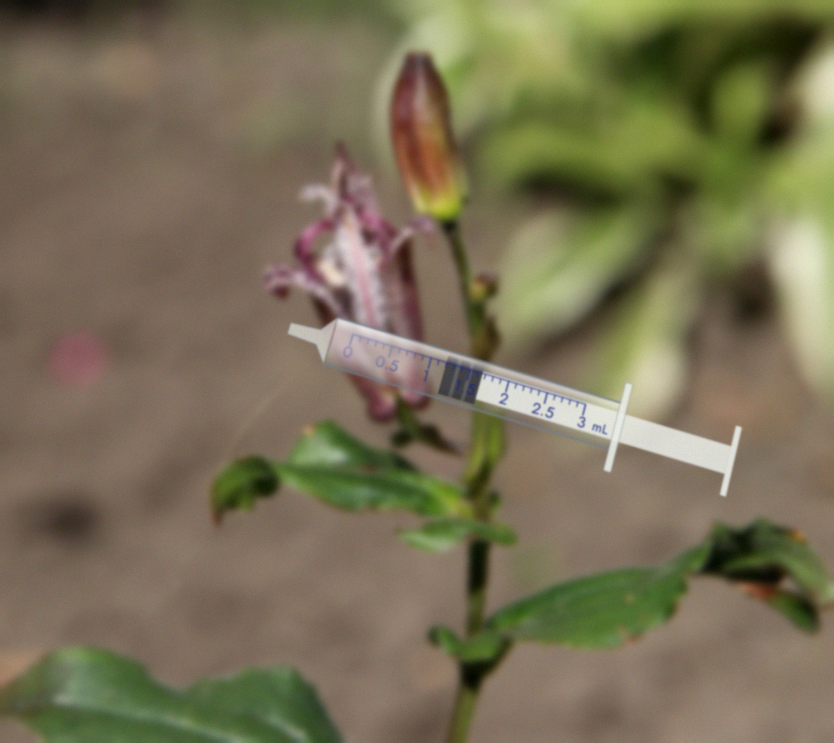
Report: 1.2,mL
